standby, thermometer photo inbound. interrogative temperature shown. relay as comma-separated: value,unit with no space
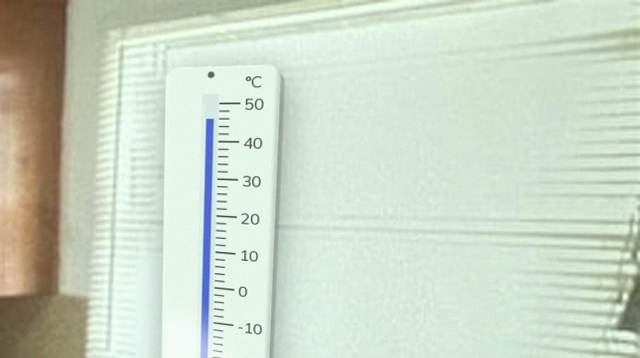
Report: 46,°C
